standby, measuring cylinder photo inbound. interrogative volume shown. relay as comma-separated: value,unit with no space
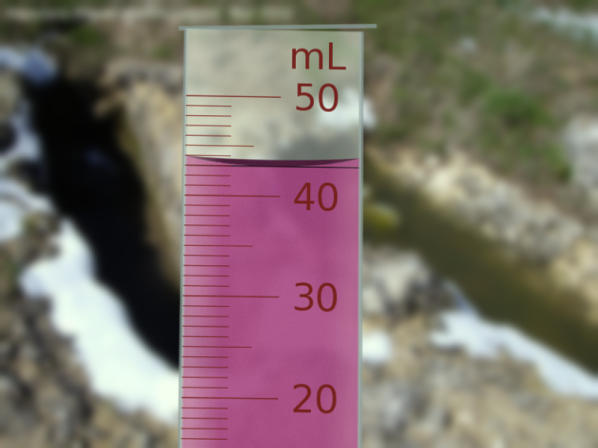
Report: 43,mL
